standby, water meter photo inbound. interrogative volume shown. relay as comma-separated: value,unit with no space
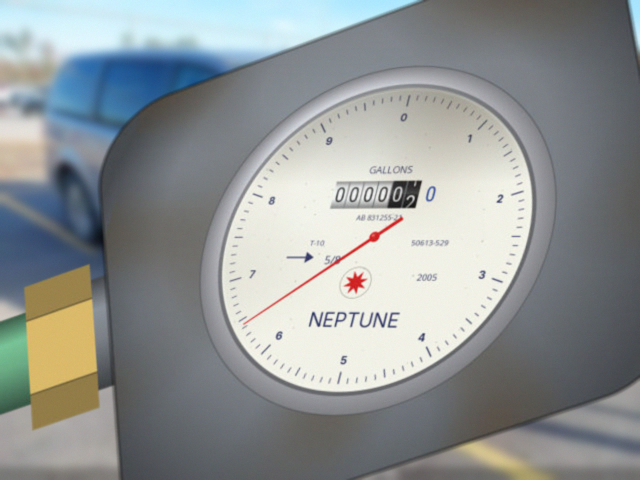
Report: 16.4,gal
